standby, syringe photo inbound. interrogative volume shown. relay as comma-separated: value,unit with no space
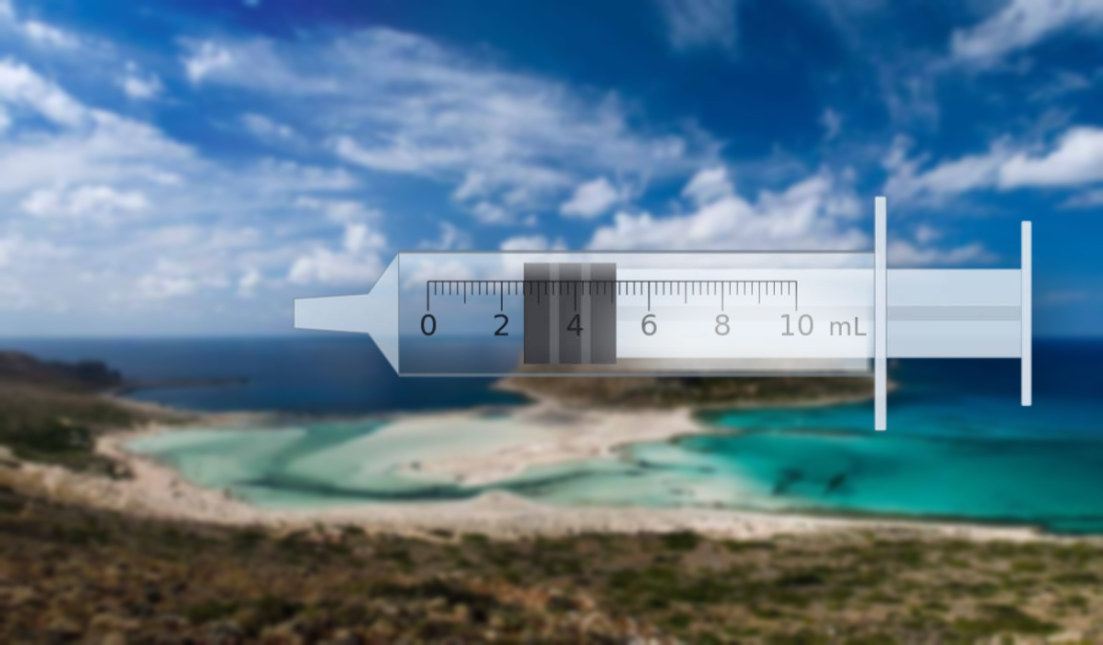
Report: 2.6,mL
